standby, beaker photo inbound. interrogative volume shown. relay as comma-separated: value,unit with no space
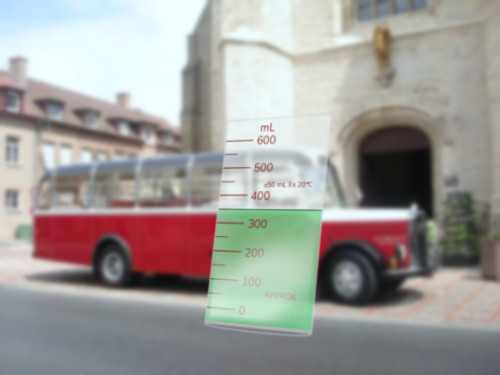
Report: 350,mL
